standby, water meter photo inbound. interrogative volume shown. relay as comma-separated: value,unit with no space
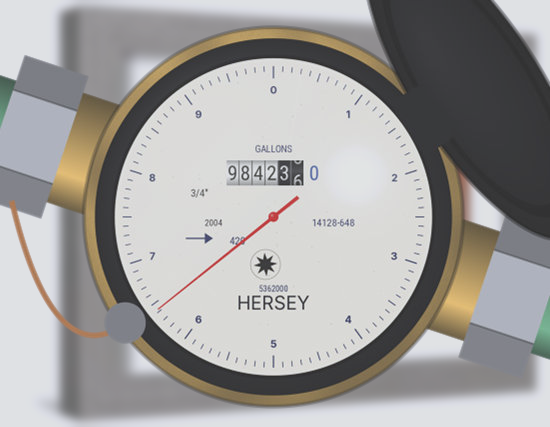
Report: 9842356.4,gal
